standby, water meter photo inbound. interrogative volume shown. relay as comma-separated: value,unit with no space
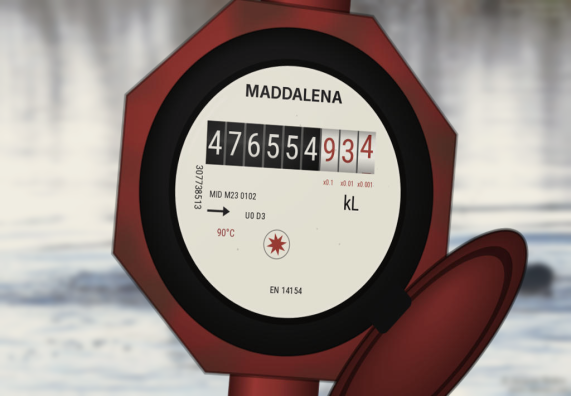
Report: 476554.934,kL
